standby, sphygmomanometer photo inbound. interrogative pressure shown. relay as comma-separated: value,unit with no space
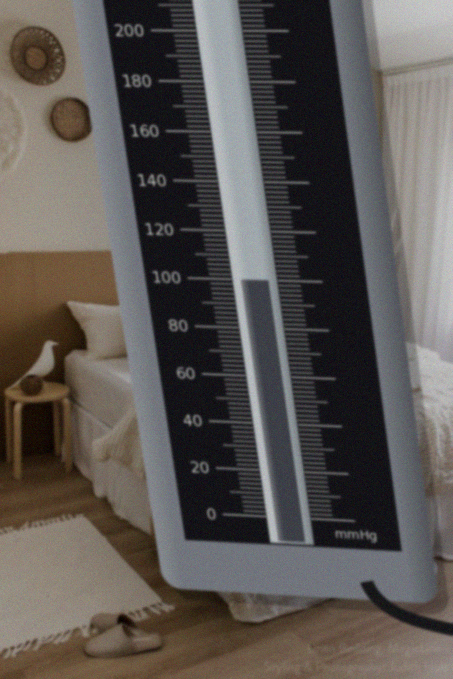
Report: 100,mmHg
